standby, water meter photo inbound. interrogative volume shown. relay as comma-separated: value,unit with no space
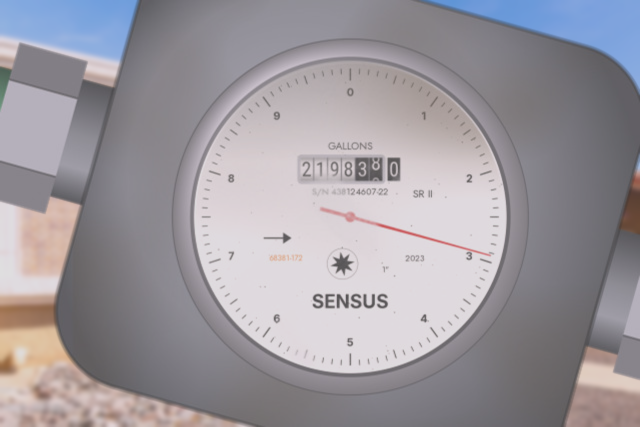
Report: 2198382.9,gal
